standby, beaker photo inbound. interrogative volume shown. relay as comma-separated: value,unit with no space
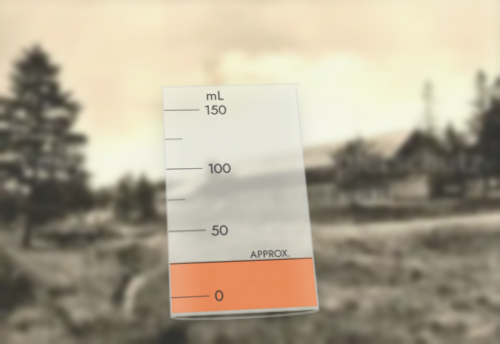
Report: 25,mL
